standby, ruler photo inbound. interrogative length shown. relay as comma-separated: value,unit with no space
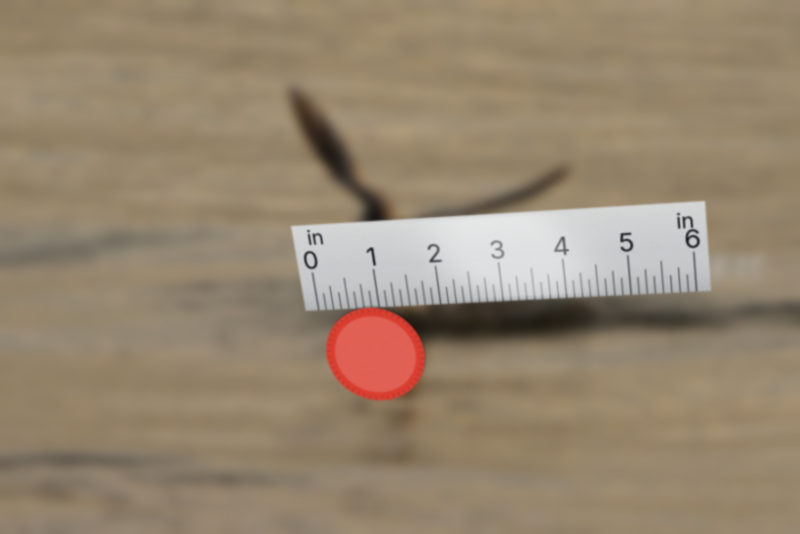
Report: 1.625,in
